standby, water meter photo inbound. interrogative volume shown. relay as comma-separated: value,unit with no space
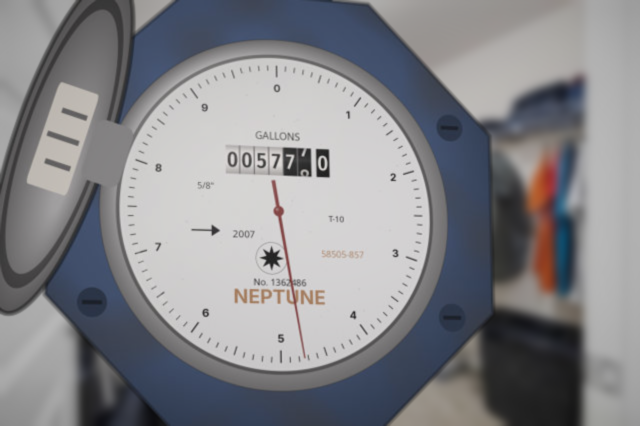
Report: 57774.7,gal
